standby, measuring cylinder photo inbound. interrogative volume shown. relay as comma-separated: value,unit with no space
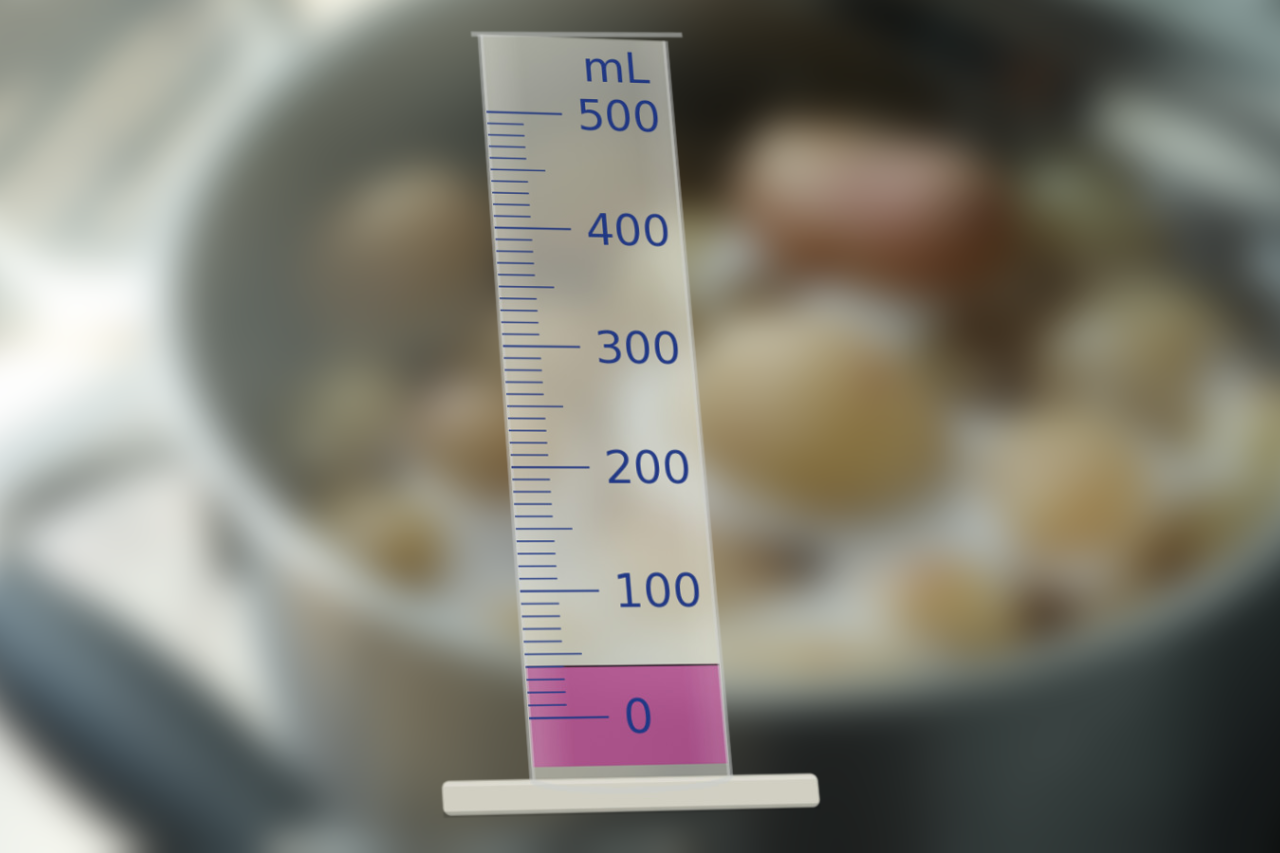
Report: 40,mL
